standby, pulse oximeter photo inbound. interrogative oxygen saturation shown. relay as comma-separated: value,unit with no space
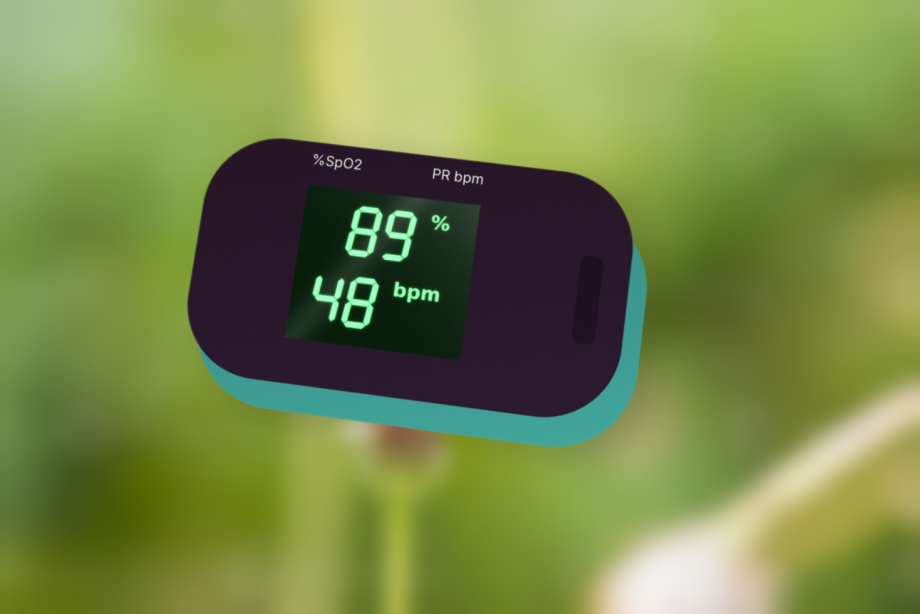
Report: 89,%
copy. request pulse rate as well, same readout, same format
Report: 48,bpm
